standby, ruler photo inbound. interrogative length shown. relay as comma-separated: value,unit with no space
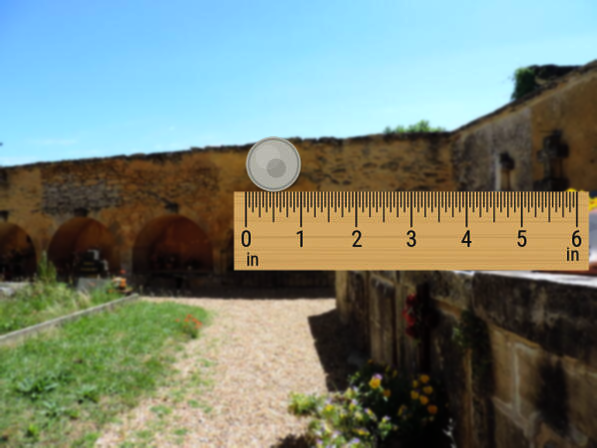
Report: 1,in
